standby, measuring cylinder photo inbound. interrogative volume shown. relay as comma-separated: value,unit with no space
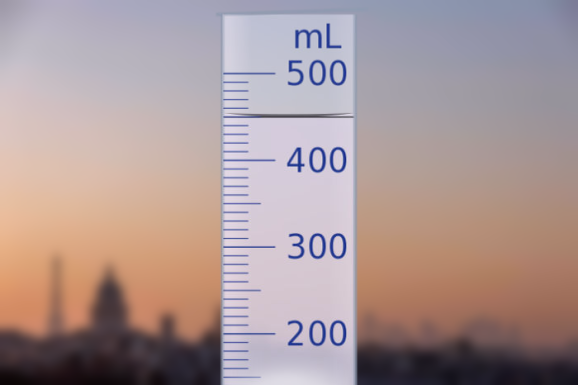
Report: 450,mL
